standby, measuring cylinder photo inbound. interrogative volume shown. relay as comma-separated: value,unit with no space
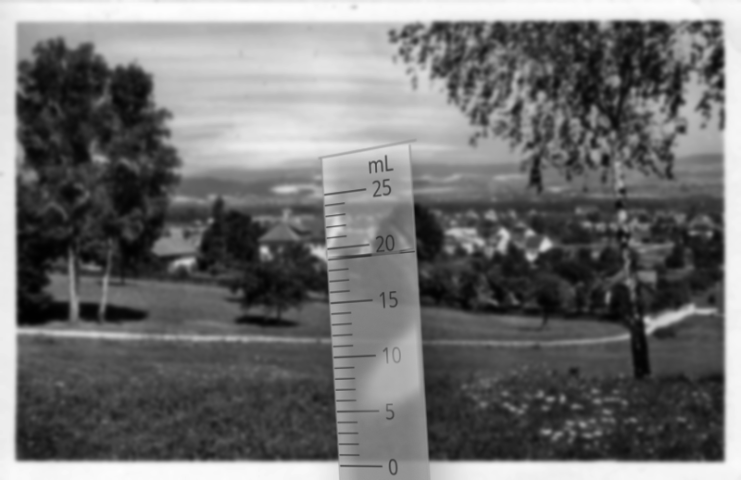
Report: 19,mL
